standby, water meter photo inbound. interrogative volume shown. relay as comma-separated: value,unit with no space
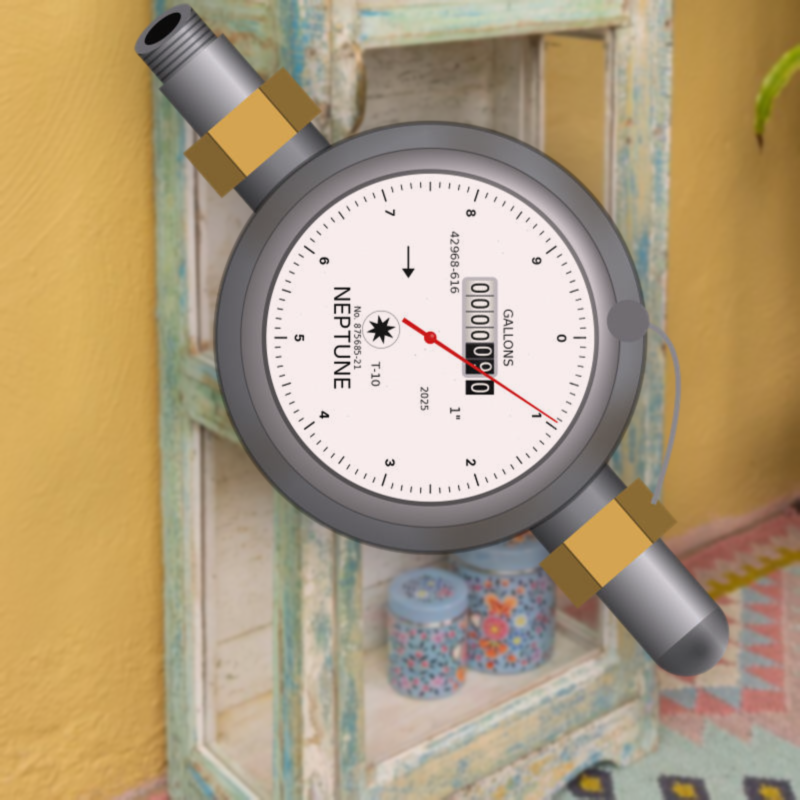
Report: 90.9,gal
